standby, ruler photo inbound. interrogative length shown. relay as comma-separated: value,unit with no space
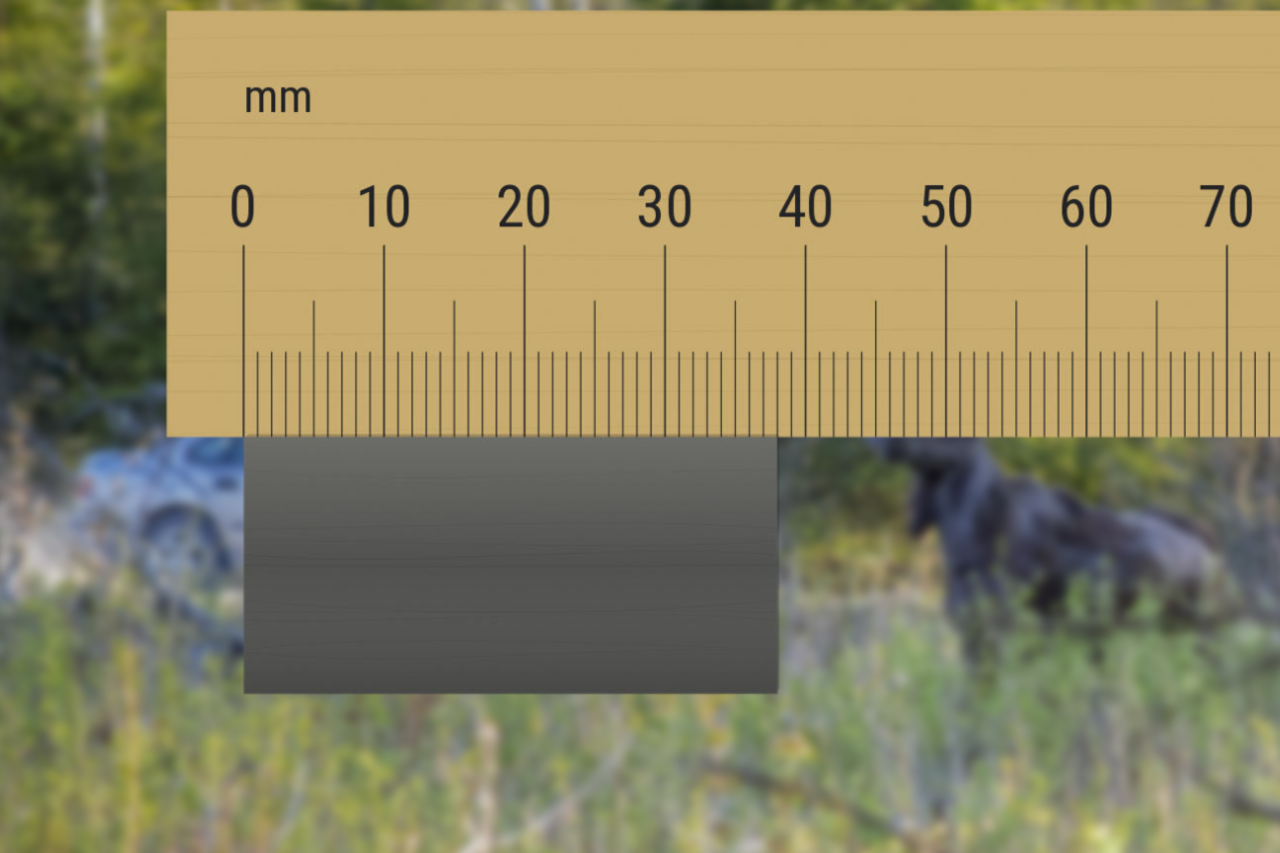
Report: 38,mm
